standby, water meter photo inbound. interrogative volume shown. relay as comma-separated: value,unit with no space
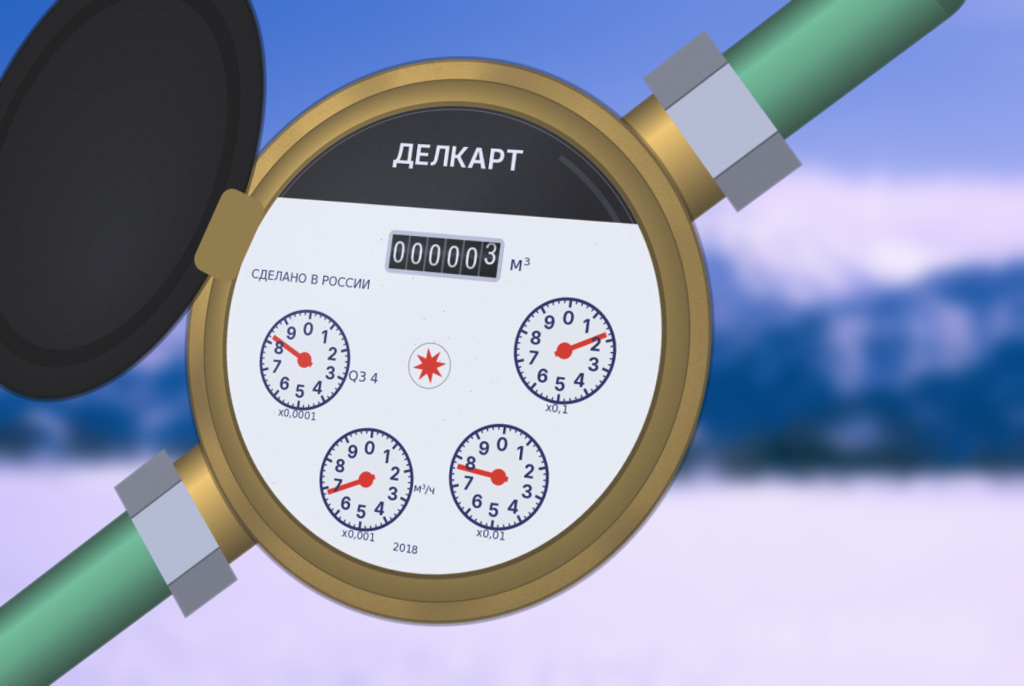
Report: 3.1768,m³
